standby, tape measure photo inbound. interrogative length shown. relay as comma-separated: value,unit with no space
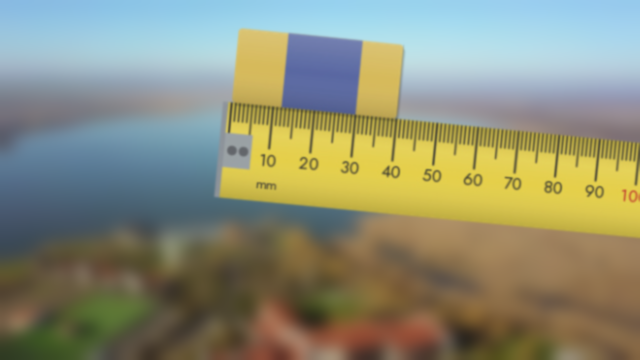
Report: 40,mm
